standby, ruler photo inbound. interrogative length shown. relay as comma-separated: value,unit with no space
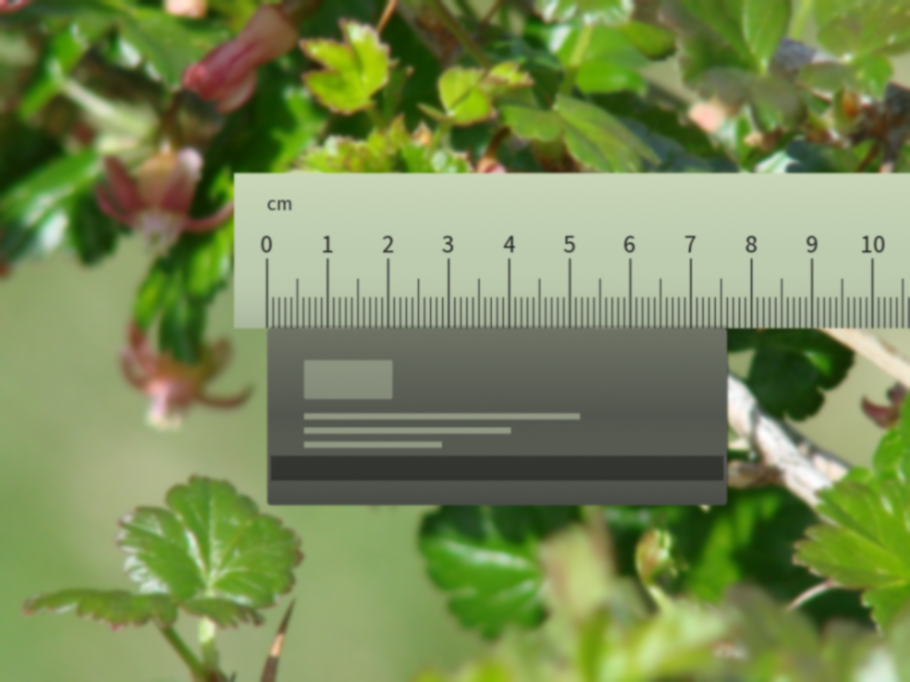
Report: 7.6,cm
